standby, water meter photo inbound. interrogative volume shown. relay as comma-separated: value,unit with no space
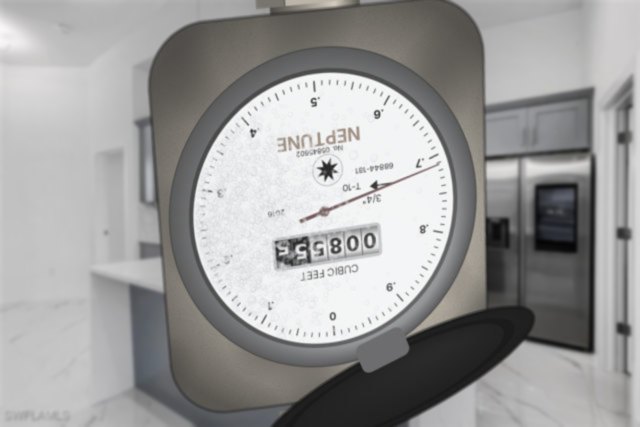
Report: 8554.71,ft³
